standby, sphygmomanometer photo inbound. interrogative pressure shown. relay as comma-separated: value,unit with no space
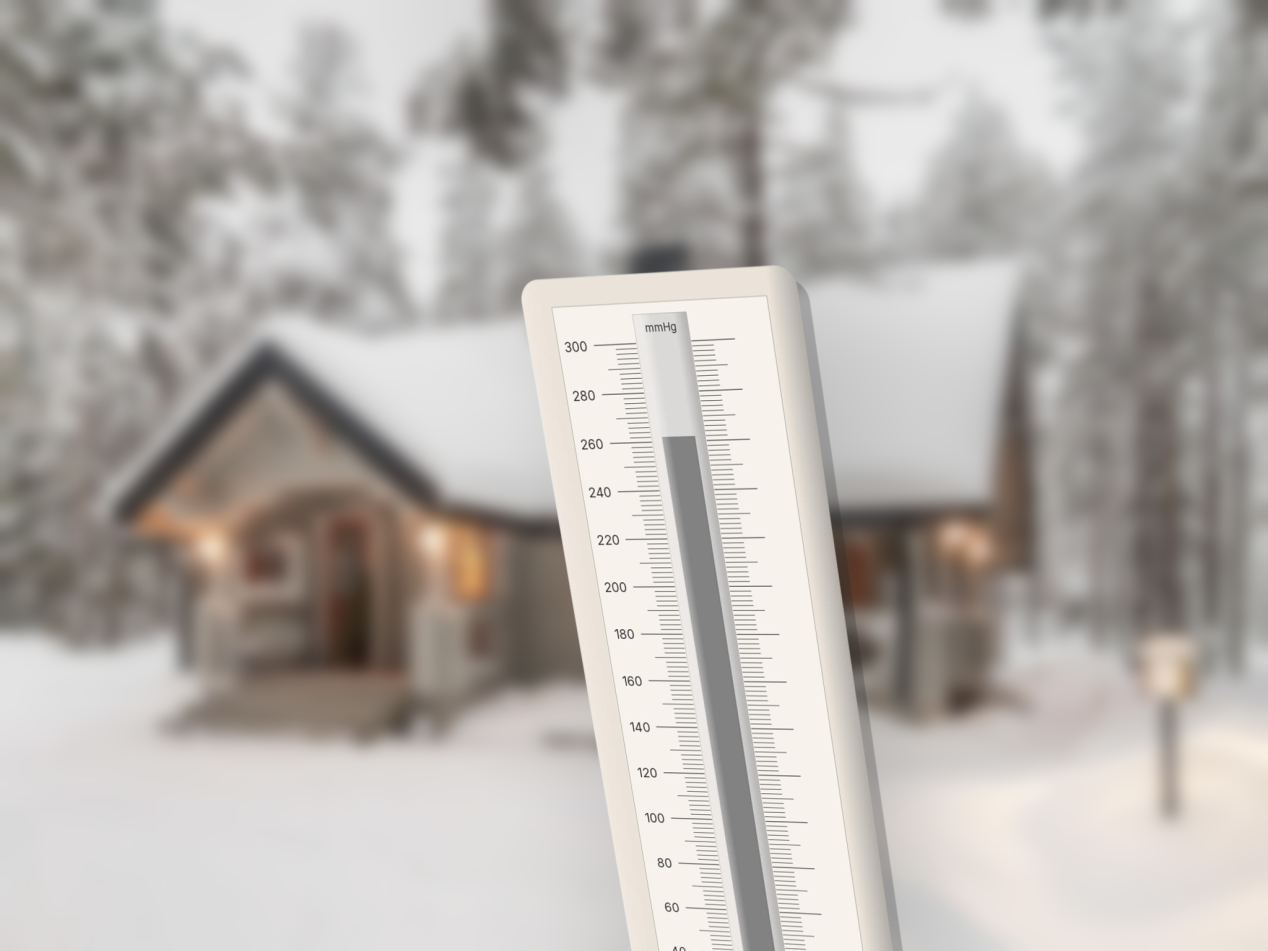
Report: 262,mmHg
